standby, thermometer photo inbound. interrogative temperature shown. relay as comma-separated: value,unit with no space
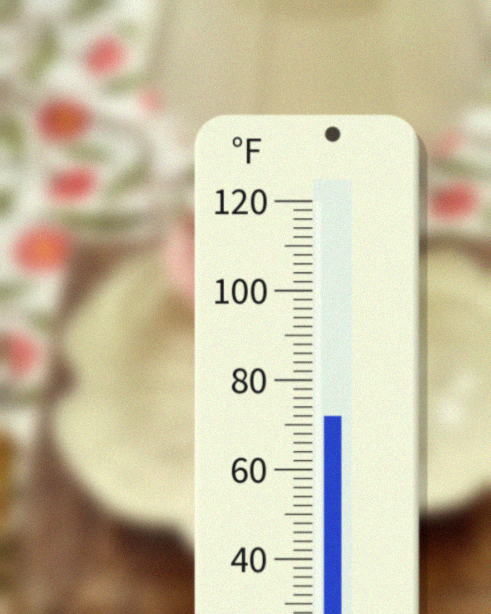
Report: 72,°F
